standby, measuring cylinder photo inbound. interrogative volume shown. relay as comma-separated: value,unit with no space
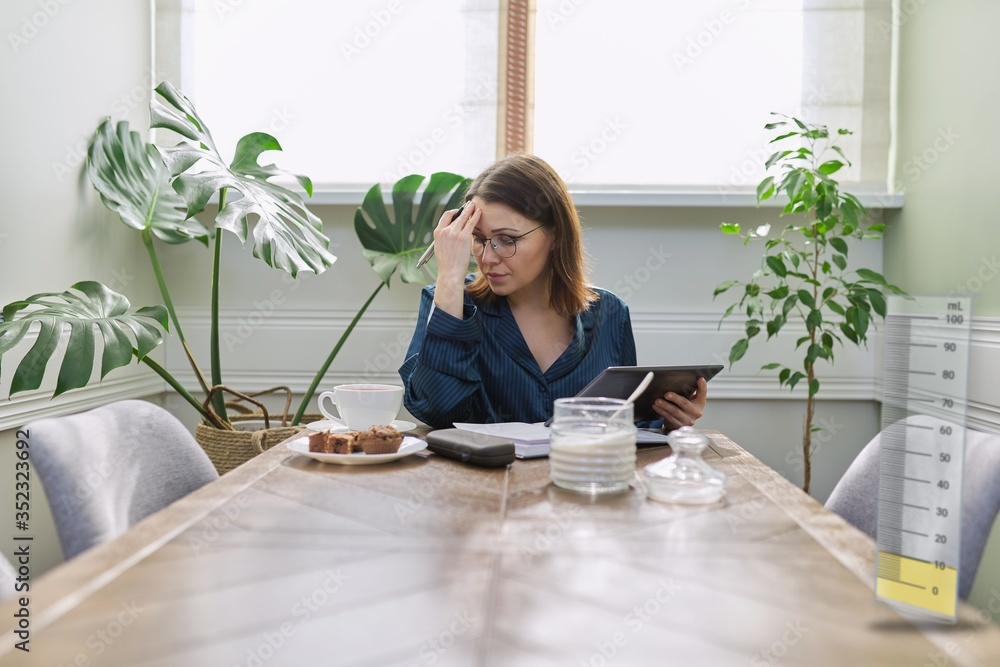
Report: 10,mL
